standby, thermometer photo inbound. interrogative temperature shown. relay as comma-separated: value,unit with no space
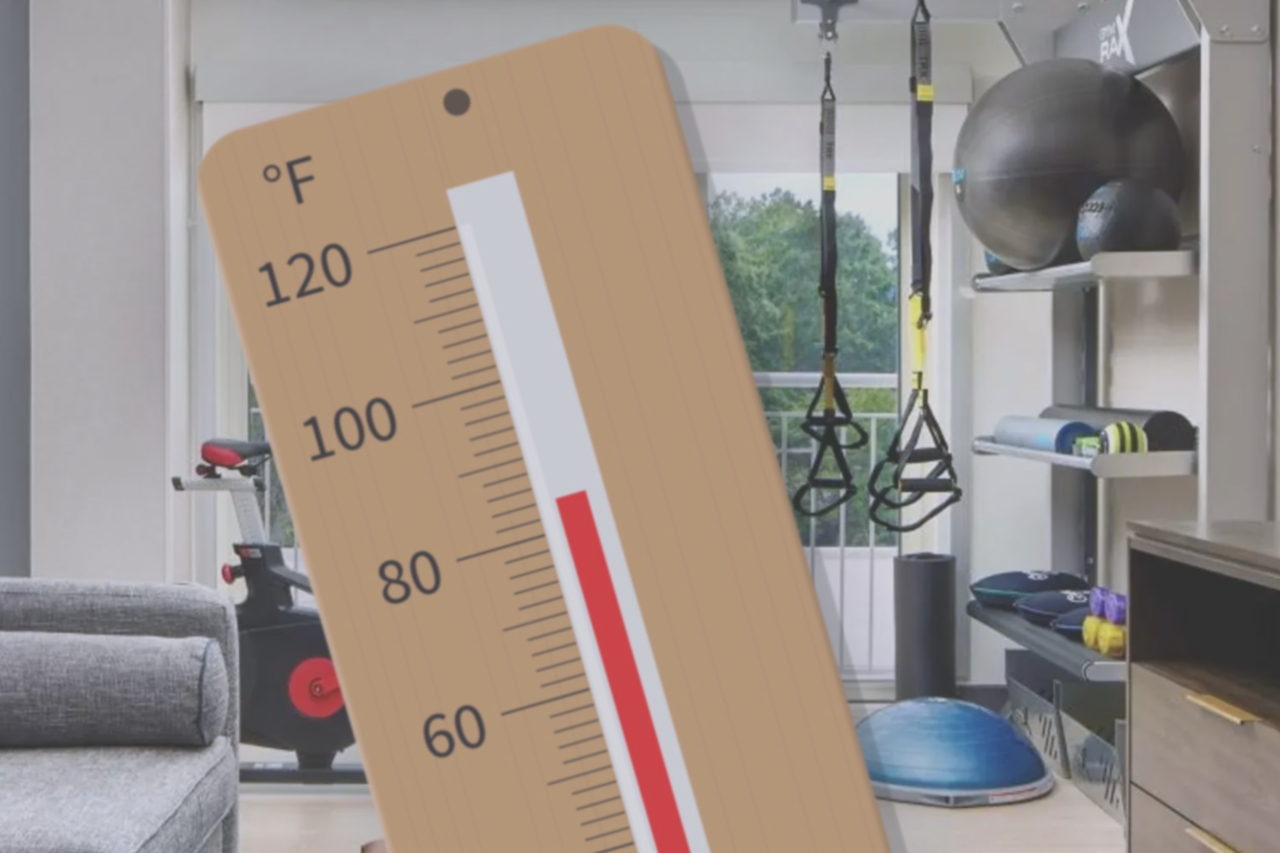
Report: 84,°F
